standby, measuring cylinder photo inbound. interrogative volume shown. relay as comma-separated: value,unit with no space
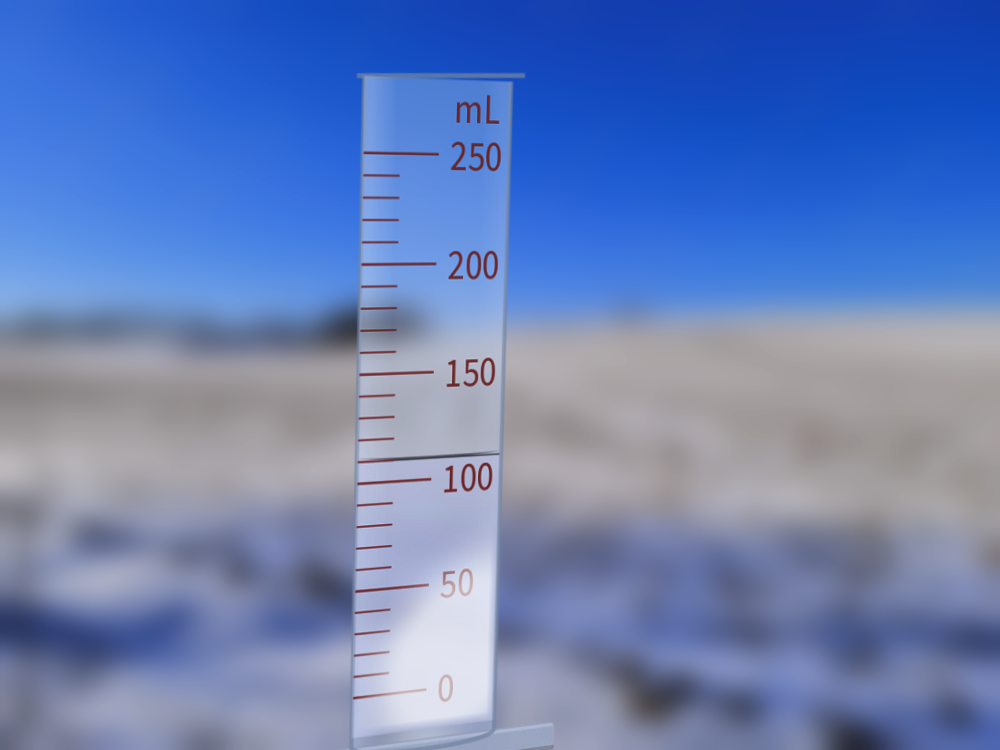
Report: 110,mL
